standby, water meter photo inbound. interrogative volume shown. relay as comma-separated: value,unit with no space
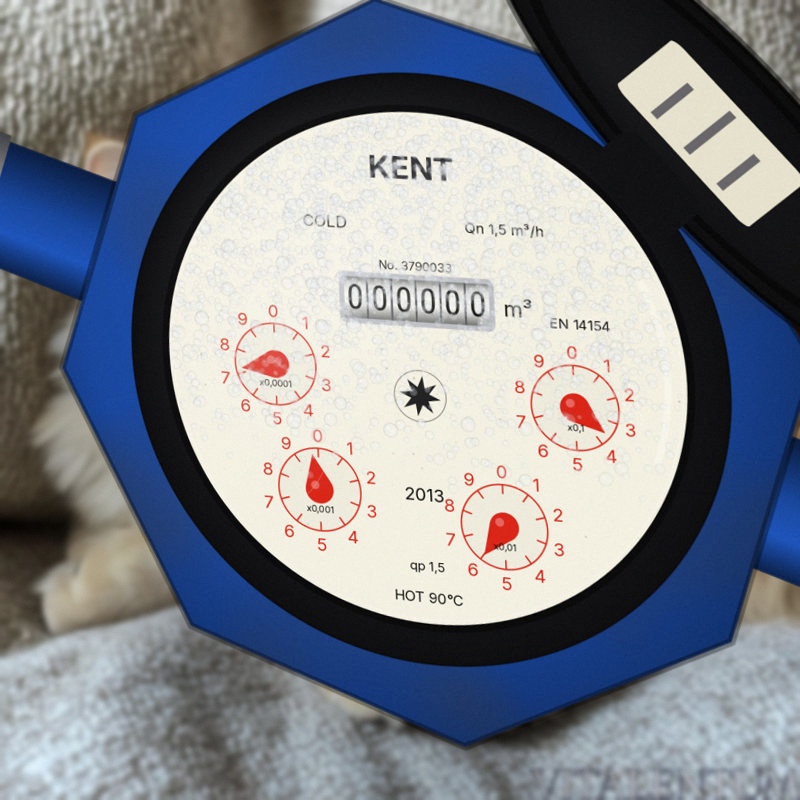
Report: 0.3597,m³
